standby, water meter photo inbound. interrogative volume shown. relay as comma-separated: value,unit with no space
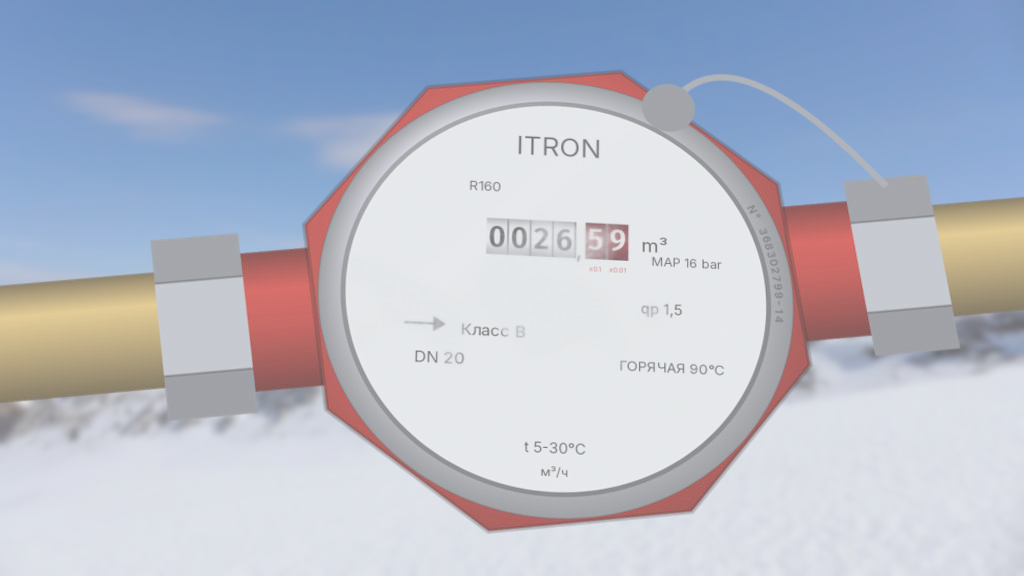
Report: 26.59,m³
